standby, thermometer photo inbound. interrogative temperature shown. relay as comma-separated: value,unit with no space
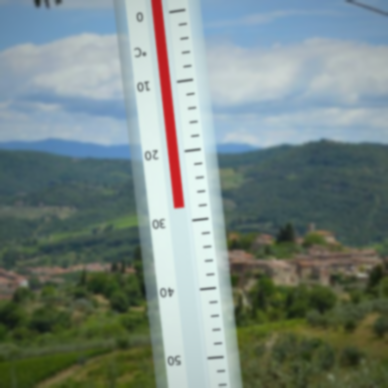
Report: 28,°C
